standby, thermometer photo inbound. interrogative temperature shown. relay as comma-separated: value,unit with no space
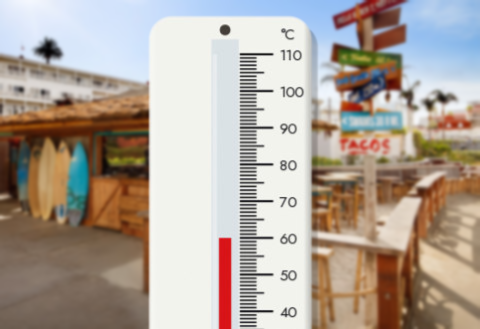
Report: 60,°C
